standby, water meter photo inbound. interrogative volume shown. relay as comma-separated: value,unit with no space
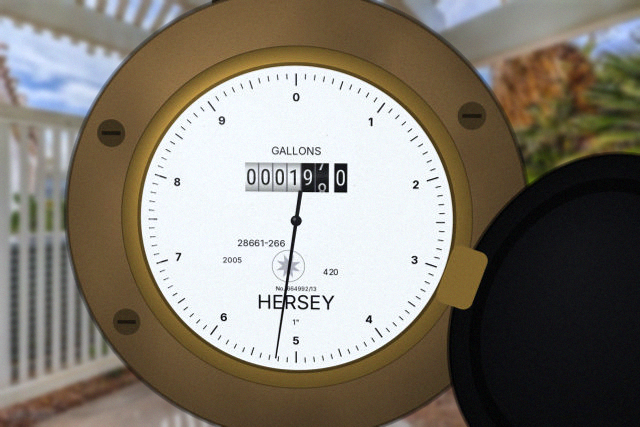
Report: 1975.2,gal
